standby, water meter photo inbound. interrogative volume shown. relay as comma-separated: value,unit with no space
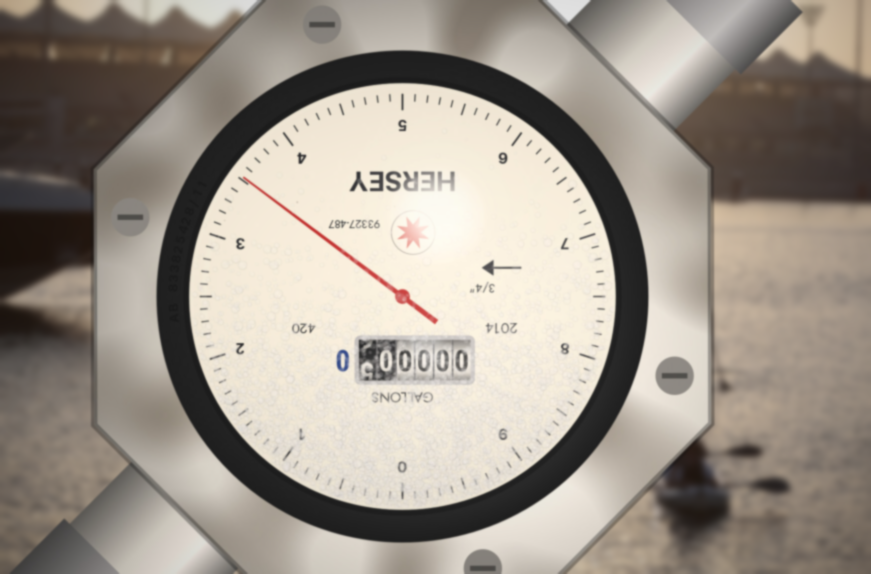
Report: 53.5,gal
